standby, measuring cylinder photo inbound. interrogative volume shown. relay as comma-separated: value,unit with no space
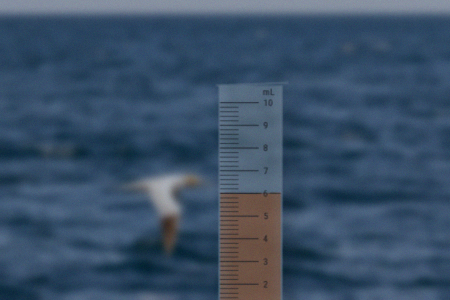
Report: 6,mL
